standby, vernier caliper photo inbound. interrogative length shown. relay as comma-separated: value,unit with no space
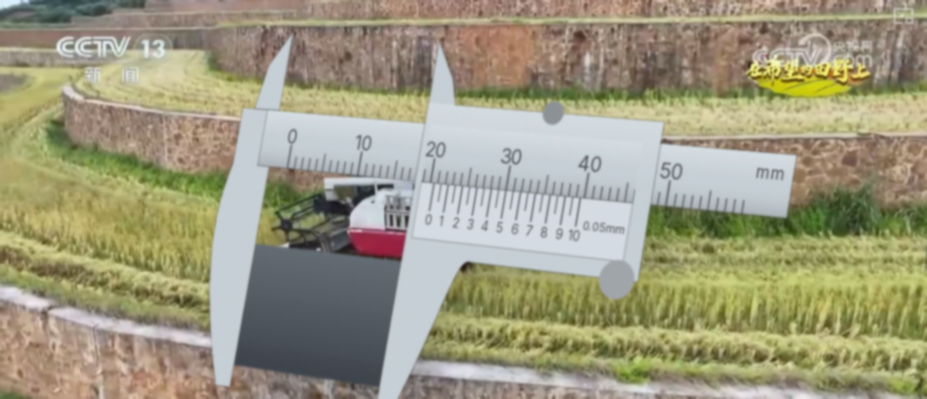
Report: 20.5,mm
